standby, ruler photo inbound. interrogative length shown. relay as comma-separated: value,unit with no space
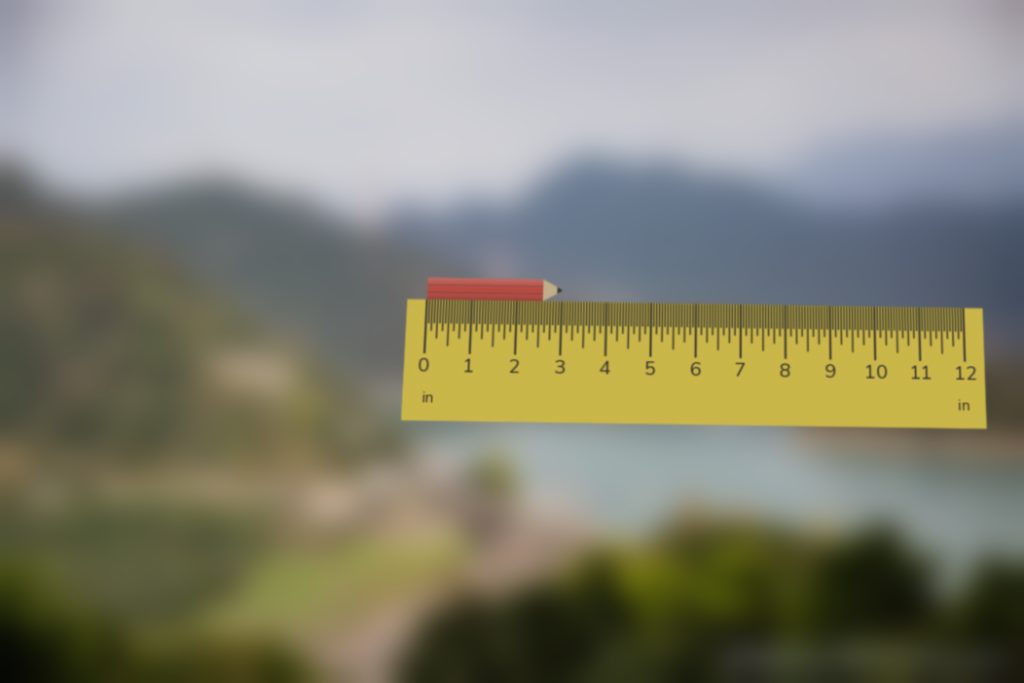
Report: 3,in
